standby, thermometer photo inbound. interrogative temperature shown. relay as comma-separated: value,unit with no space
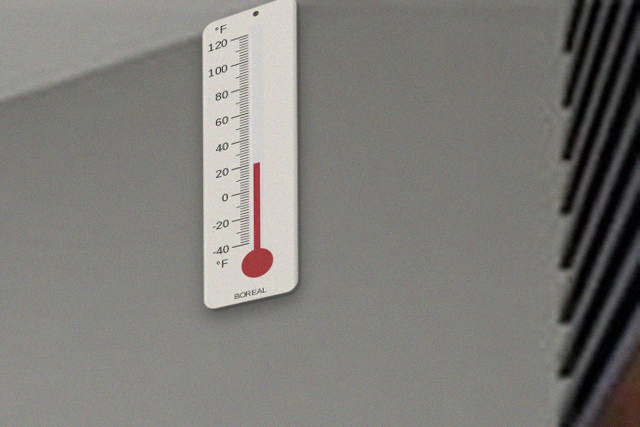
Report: 20,°F
